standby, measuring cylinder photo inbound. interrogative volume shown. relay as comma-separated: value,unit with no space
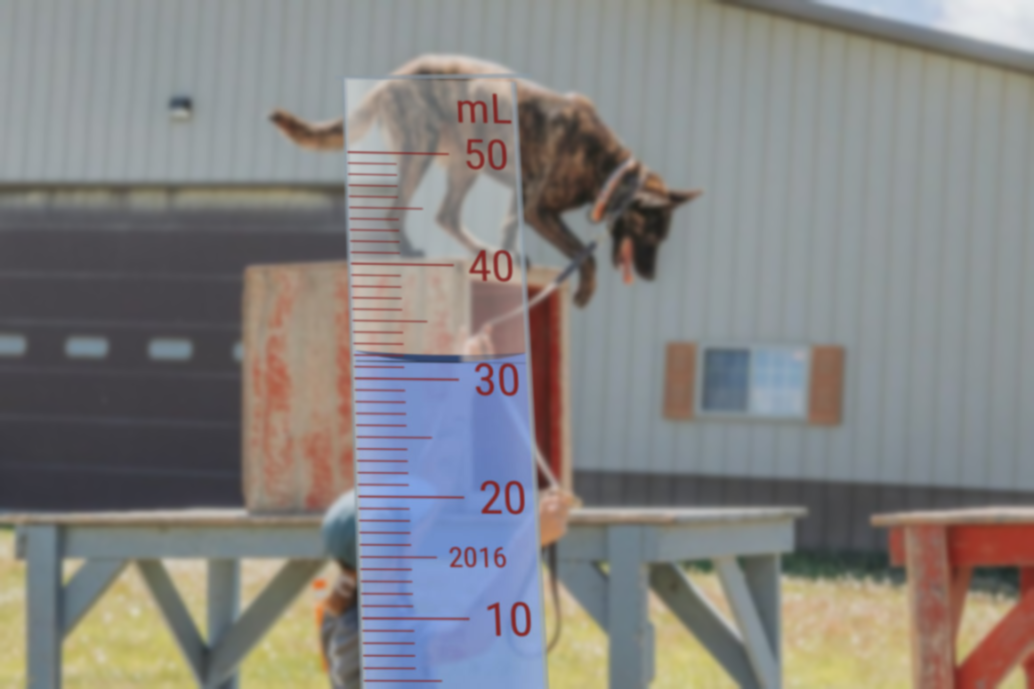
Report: 31.5,mL
